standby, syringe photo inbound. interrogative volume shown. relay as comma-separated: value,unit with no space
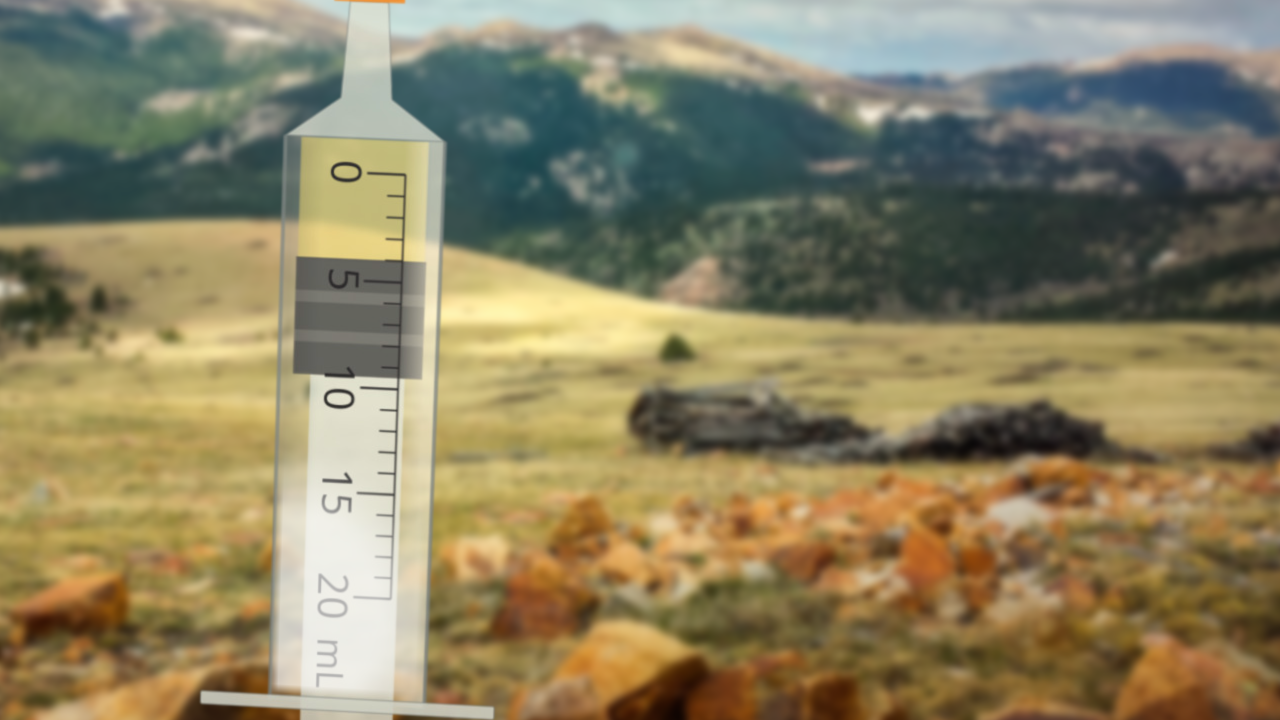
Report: 4,mL
